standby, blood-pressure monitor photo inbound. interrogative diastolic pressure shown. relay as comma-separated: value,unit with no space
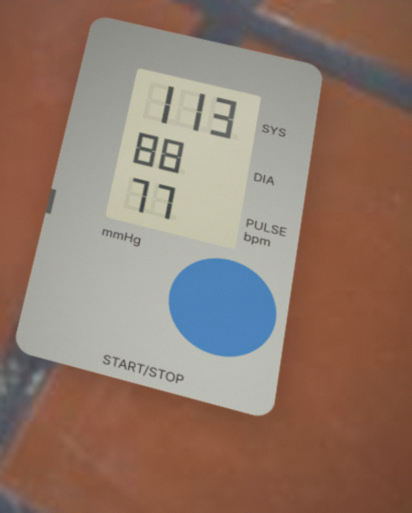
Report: 88,mmHg
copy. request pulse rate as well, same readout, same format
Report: 77,bpm
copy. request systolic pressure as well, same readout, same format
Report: 113,mmHg
